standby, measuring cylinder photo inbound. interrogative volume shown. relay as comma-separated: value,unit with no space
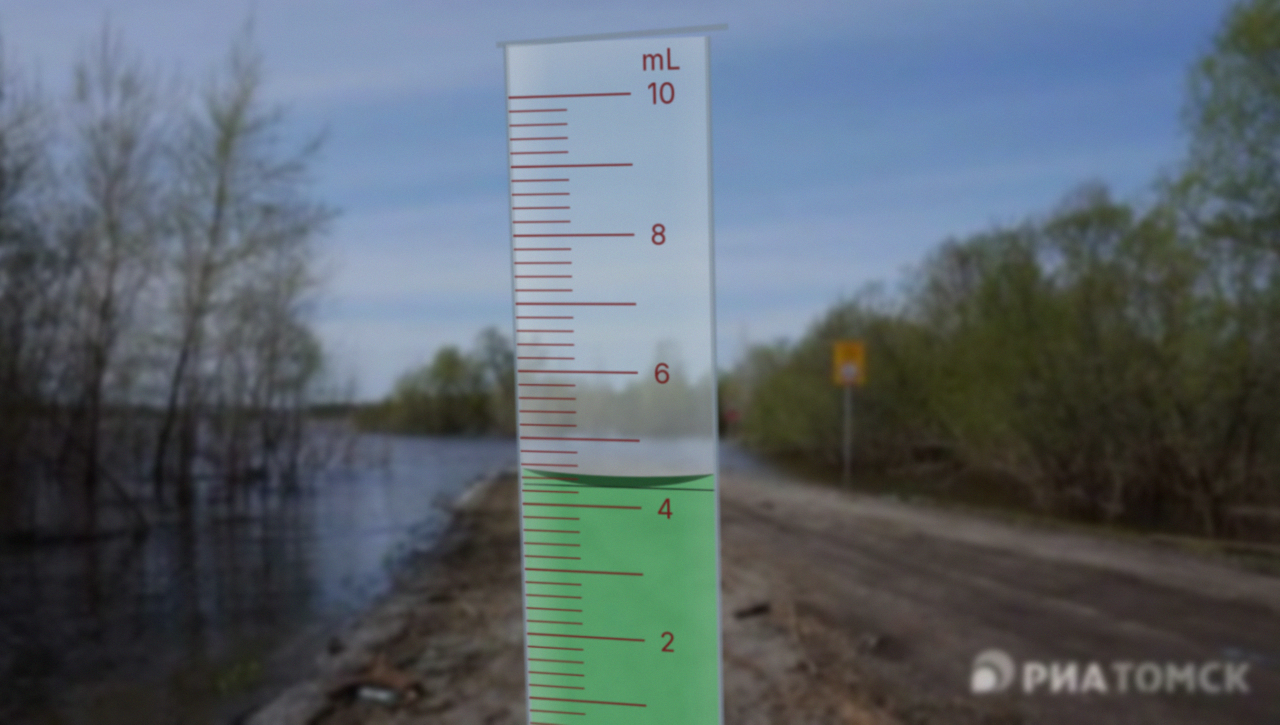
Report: 4.3,mL
